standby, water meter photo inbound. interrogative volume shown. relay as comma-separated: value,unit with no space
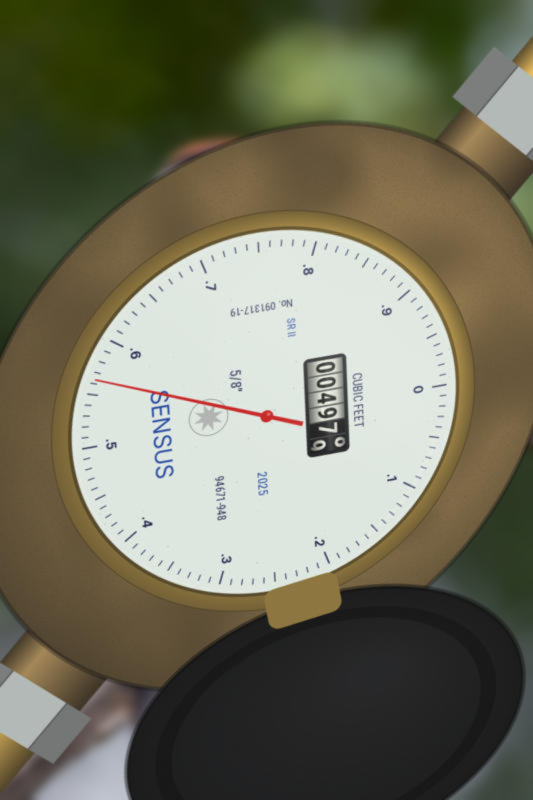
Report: 4978.56,ft³
